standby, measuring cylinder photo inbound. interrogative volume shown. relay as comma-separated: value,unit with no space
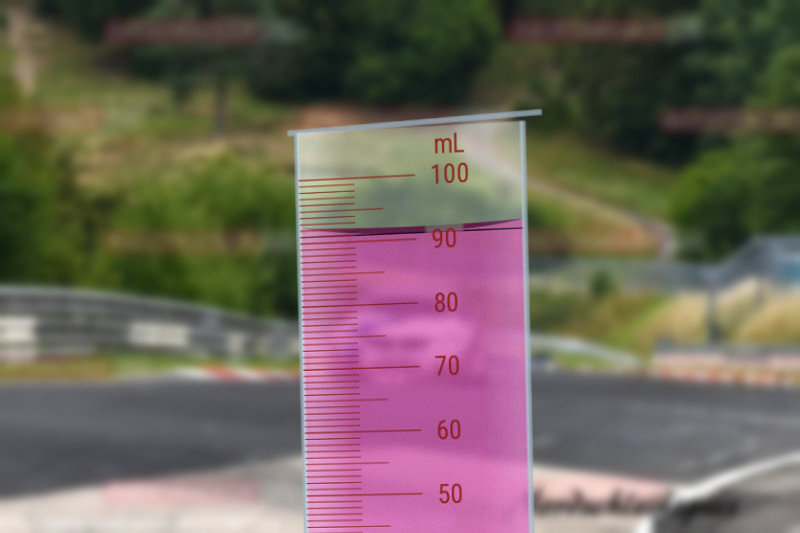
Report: 91,mL
